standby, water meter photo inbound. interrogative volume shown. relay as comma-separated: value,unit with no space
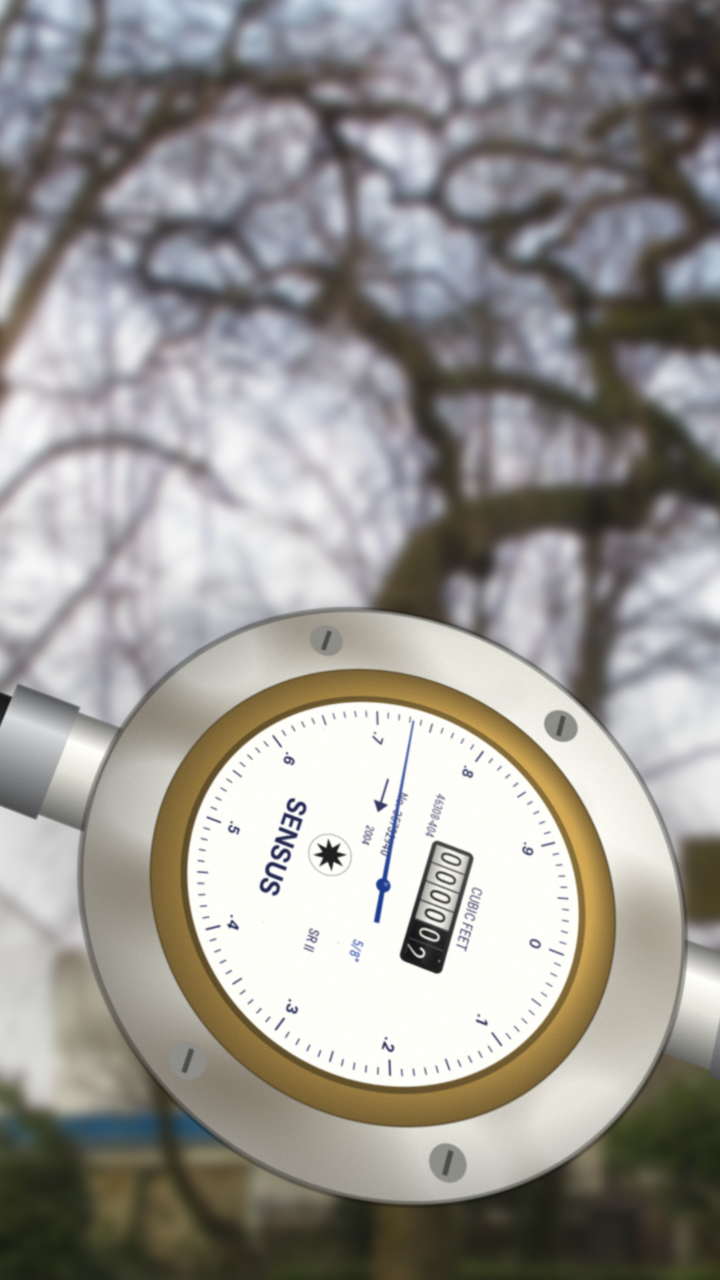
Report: 1.73,ft³
